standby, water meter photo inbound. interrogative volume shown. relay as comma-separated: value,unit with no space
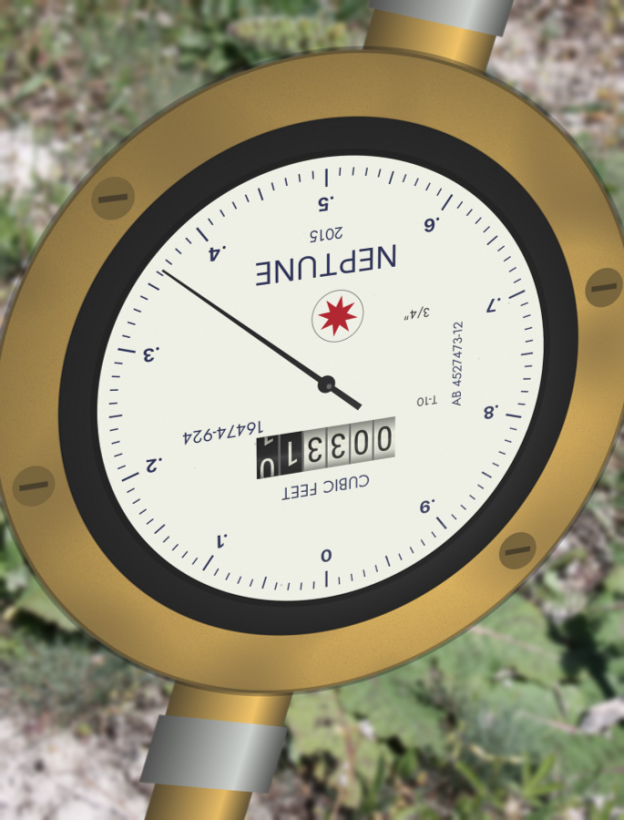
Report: 3310.36,ft³
